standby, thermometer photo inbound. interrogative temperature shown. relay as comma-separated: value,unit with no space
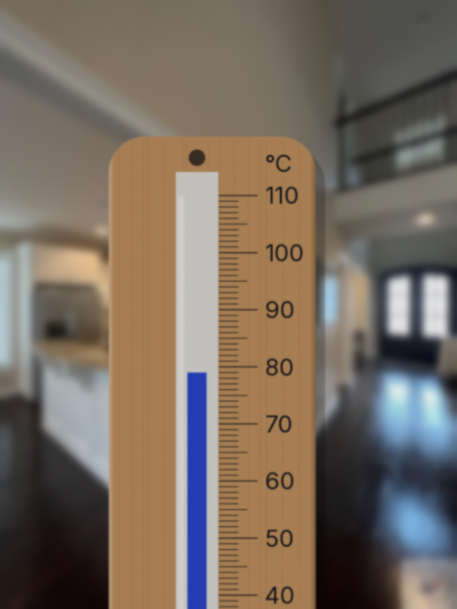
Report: 79,°C
